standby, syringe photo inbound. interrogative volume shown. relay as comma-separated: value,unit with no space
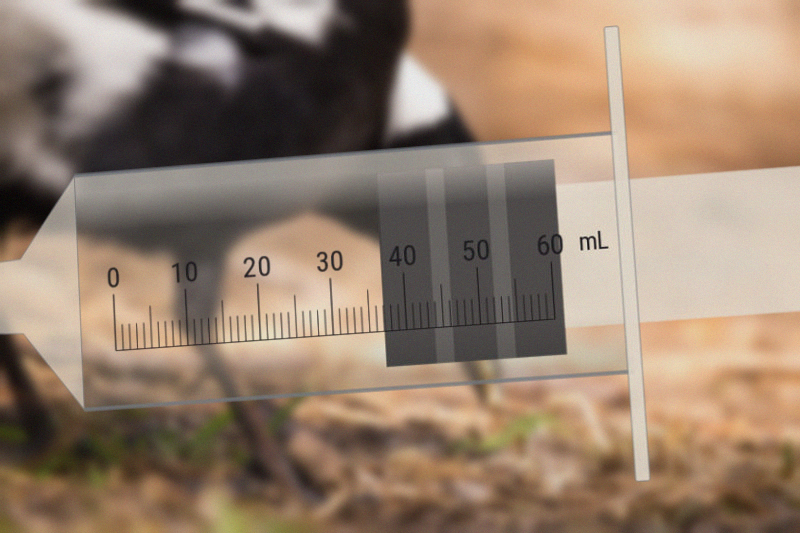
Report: 37,mL
